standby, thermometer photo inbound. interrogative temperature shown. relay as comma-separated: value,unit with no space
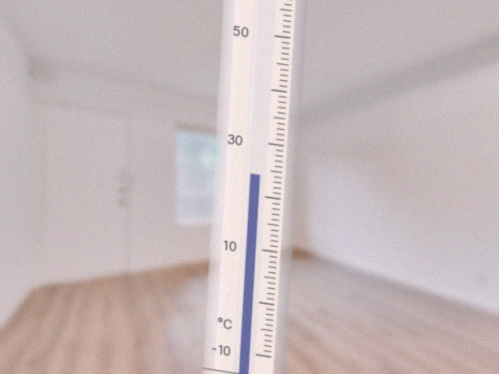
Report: 24,°C
